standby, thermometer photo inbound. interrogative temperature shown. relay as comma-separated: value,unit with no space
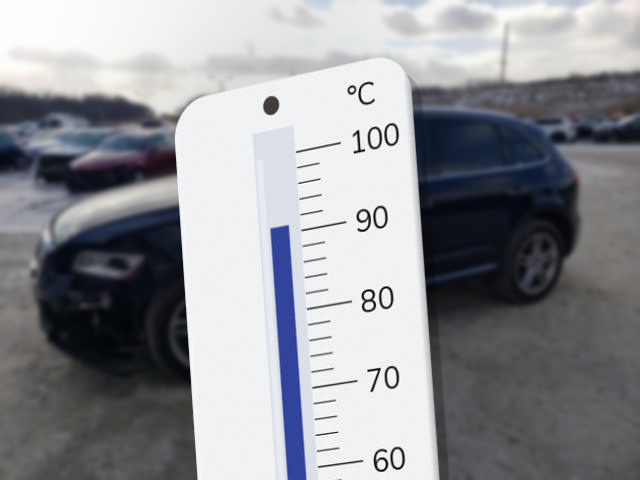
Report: 91,°C
